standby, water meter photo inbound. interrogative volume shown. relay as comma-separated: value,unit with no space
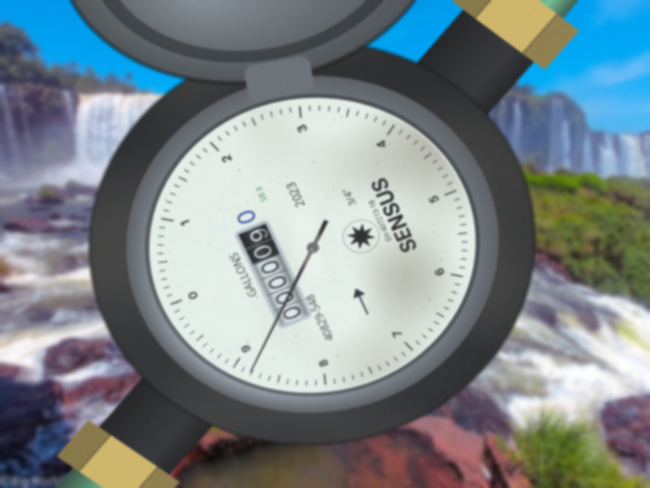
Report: 88.8,gal
